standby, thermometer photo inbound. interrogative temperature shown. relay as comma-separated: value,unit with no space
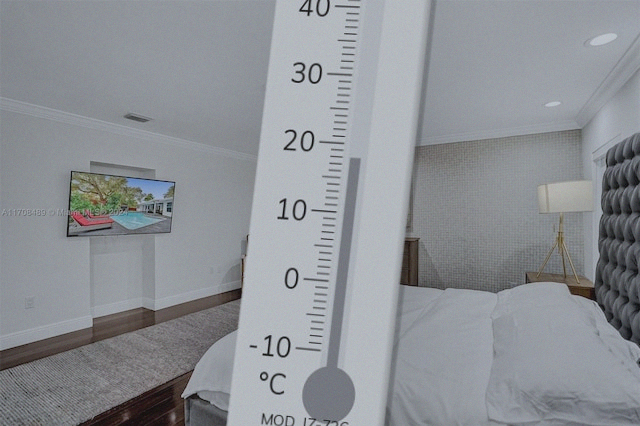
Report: 18,°C
